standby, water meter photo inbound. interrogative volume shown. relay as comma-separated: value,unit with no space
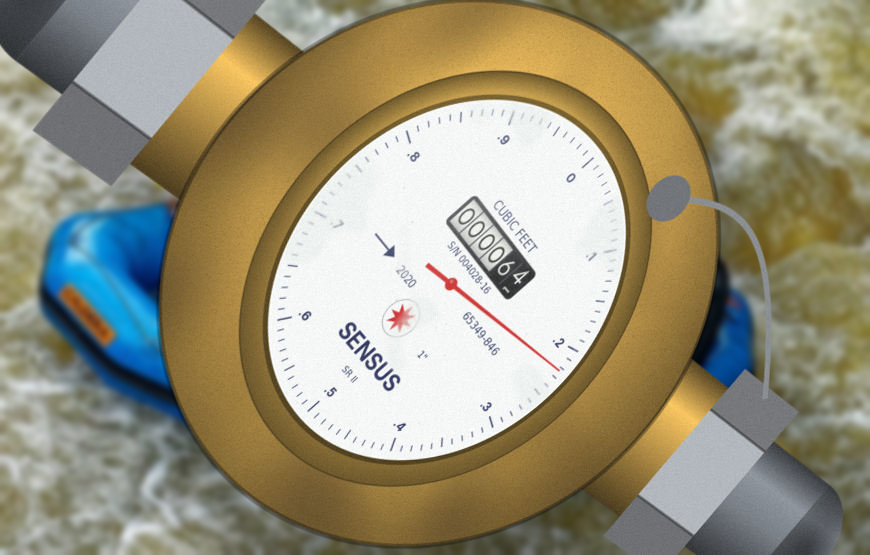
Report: 64.22,ft³
